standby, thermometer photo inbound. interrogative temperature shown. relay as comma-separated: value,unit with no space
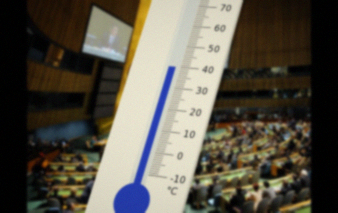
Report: 40,°C
